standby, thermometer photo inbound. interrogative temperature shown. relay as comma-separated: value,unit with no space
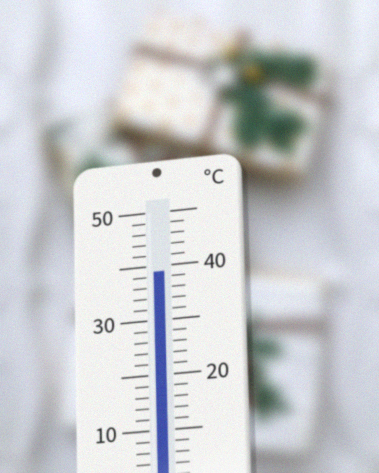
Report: 39,°C
